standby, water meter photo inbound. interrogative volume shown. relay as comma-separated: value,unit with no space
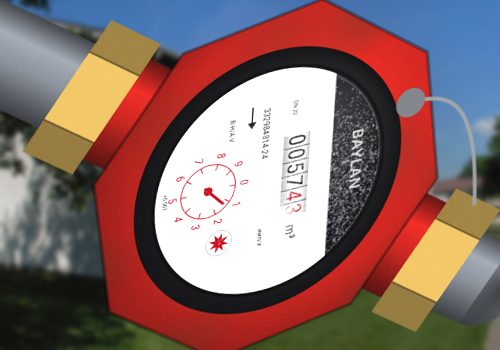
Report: 57.431,m³
